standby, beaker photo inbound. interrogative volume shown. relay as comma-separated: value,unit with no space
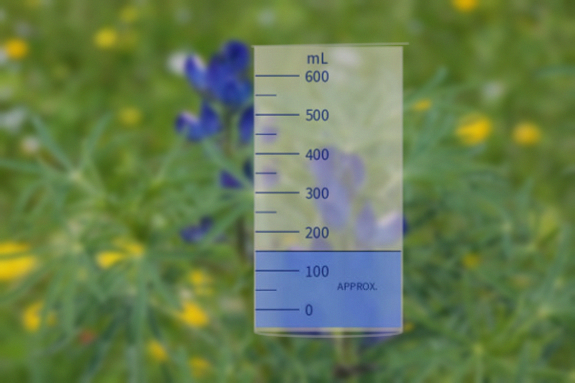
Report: 150,mL
